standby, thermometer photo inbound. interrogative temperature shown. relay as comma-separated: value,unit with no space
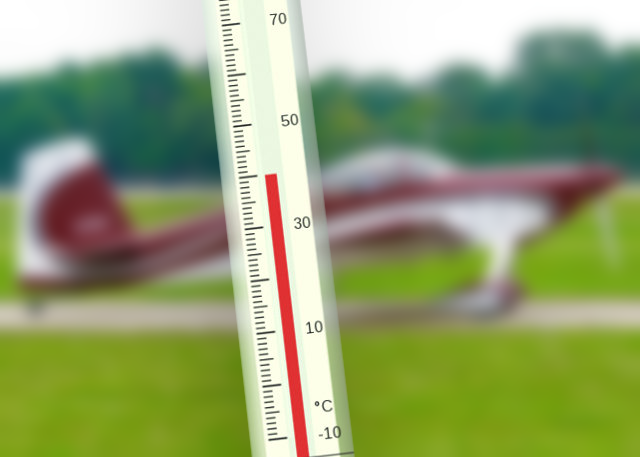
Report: 40,°C
